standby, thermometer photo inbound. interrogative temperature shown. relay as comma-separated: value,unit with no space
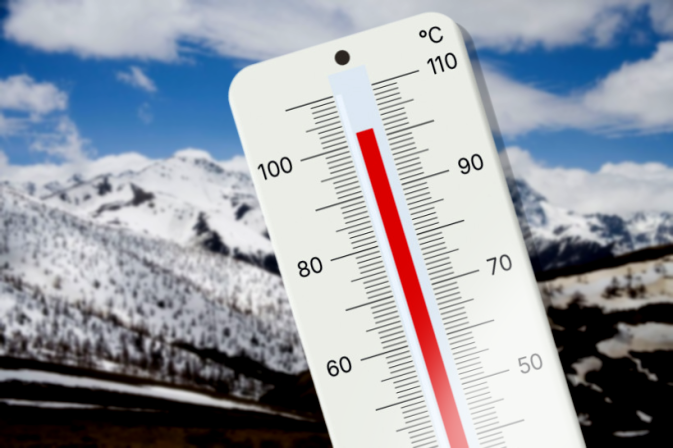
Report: 102,°C
